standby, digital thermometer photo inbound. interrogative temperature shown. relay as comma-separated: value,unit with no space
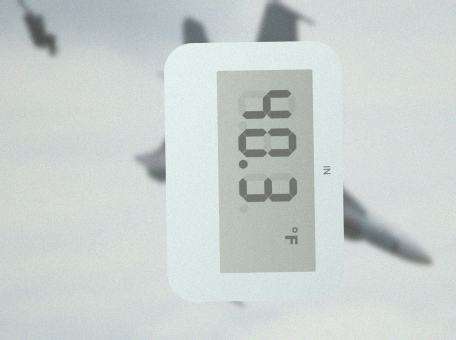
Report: 40.3,°F
